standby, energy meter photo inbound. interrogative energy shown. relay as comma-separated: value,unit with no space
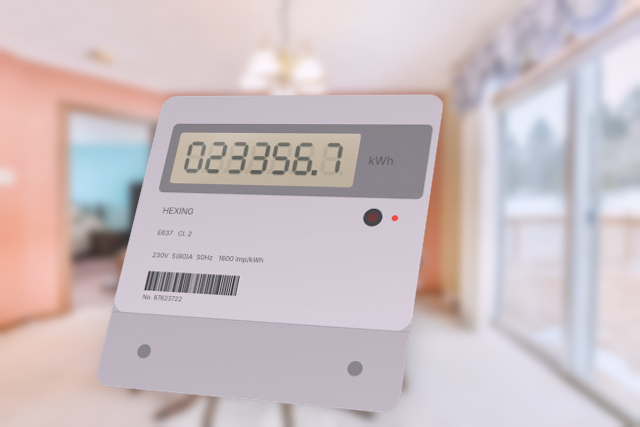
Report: 23356.7,kWh
